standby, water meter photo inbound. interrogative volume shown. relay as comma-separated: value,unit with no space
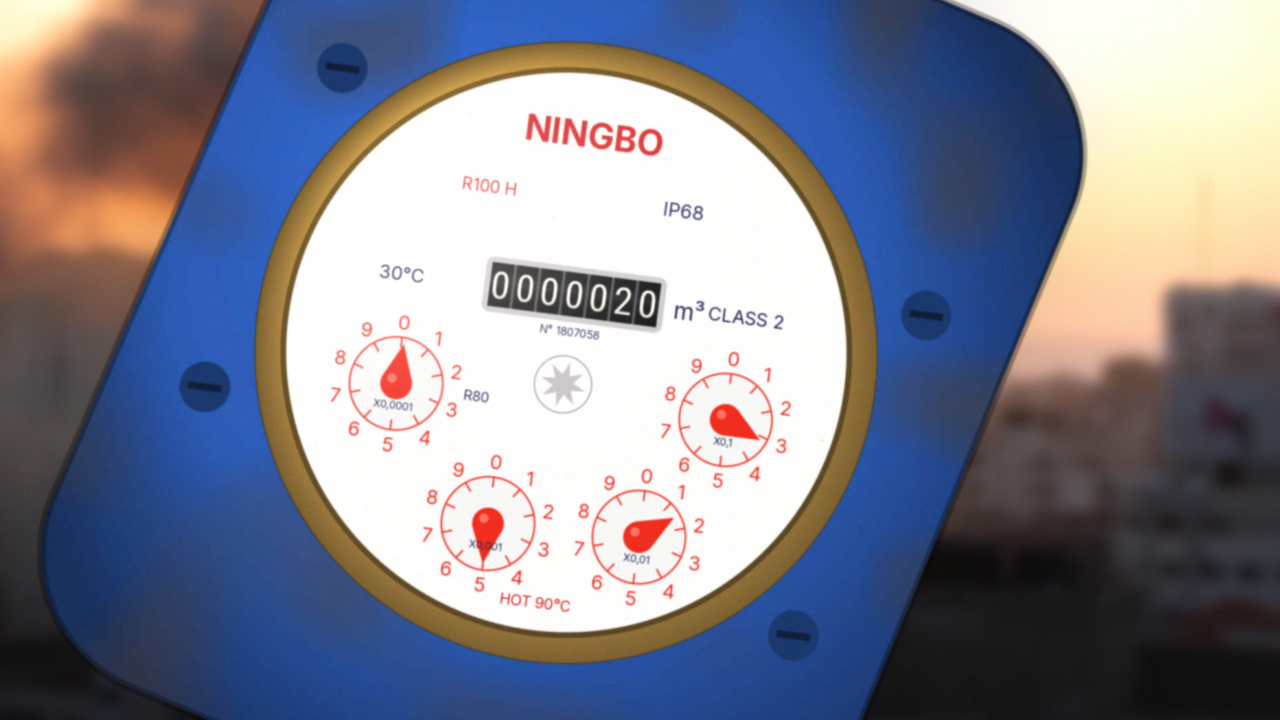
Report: 20.3150,m³
